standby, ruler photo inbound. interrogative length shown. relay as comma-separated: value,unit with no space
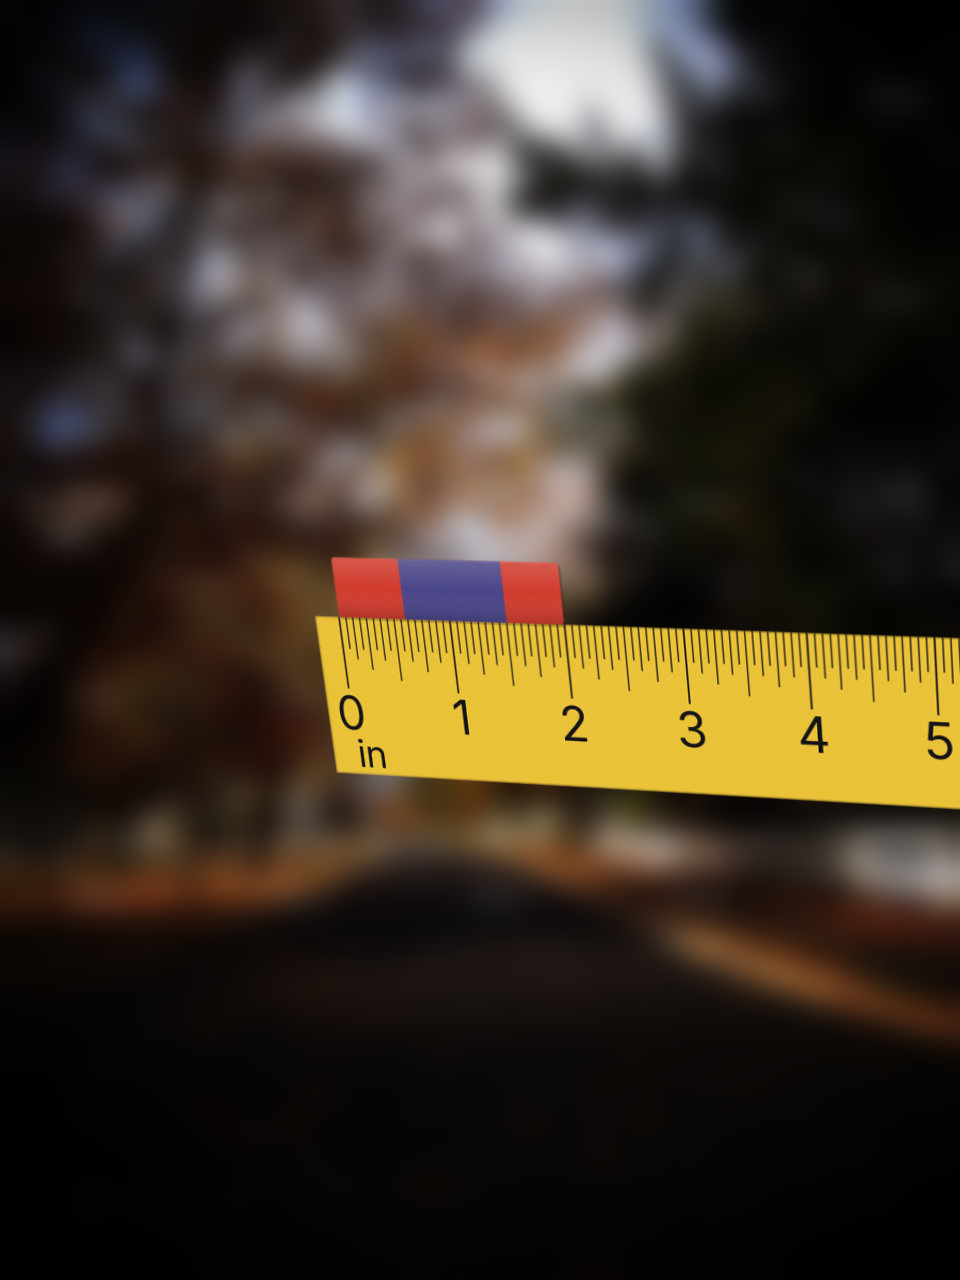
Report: 2,in
